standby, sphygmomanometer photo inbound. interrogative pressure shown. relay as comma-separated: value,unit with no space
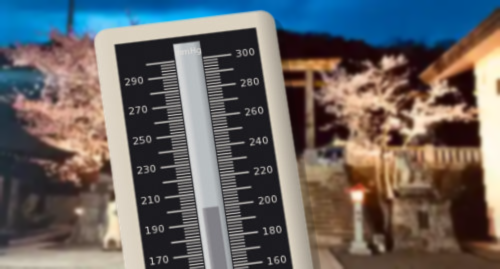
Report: 200,mmHg
